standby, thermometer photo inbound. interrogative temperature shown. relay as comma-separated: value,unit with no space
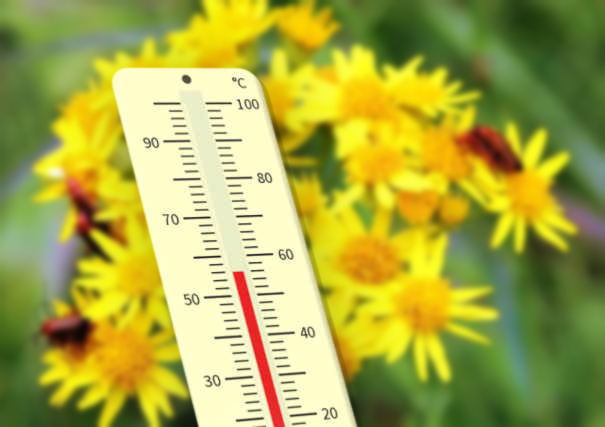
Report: 56,°C
